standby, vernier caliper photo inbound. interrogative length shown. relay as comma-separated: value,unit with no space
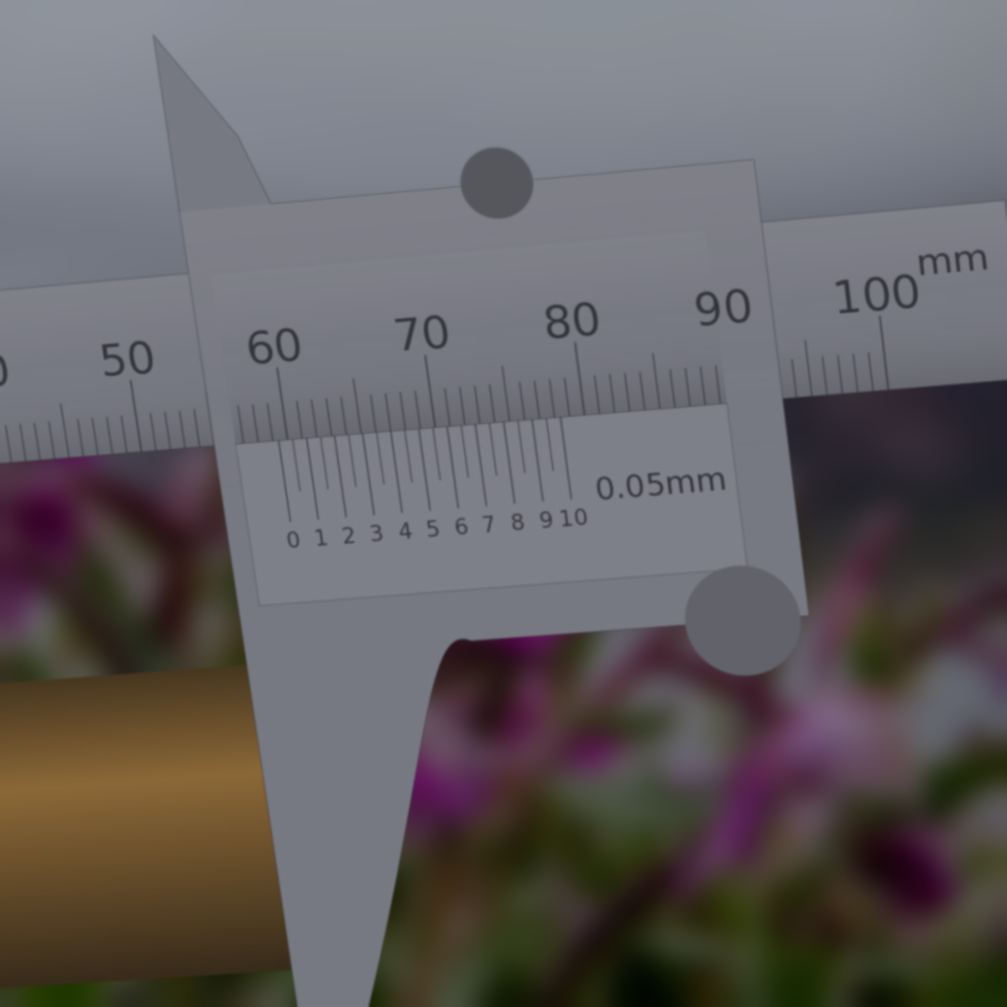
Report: 59.4,mm
